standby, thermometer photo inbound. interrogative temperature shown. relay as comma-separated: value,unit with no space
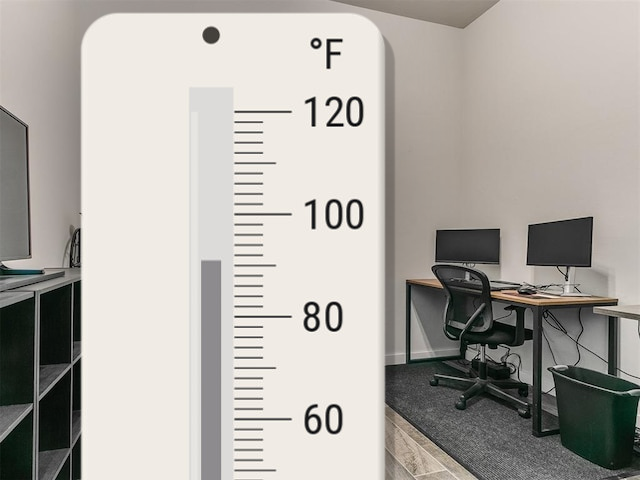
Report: 91,°F
